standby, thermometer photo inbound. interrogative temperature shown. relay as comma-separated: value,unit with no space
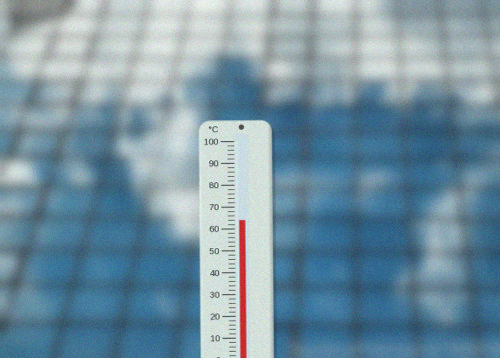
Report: 64,°C
